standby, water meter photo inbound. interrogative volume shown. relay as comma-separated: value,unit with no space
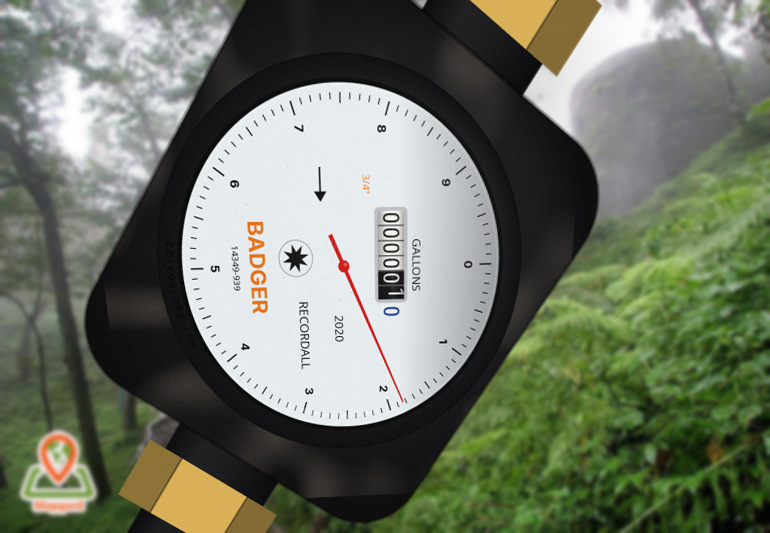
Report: 11.8,gal
